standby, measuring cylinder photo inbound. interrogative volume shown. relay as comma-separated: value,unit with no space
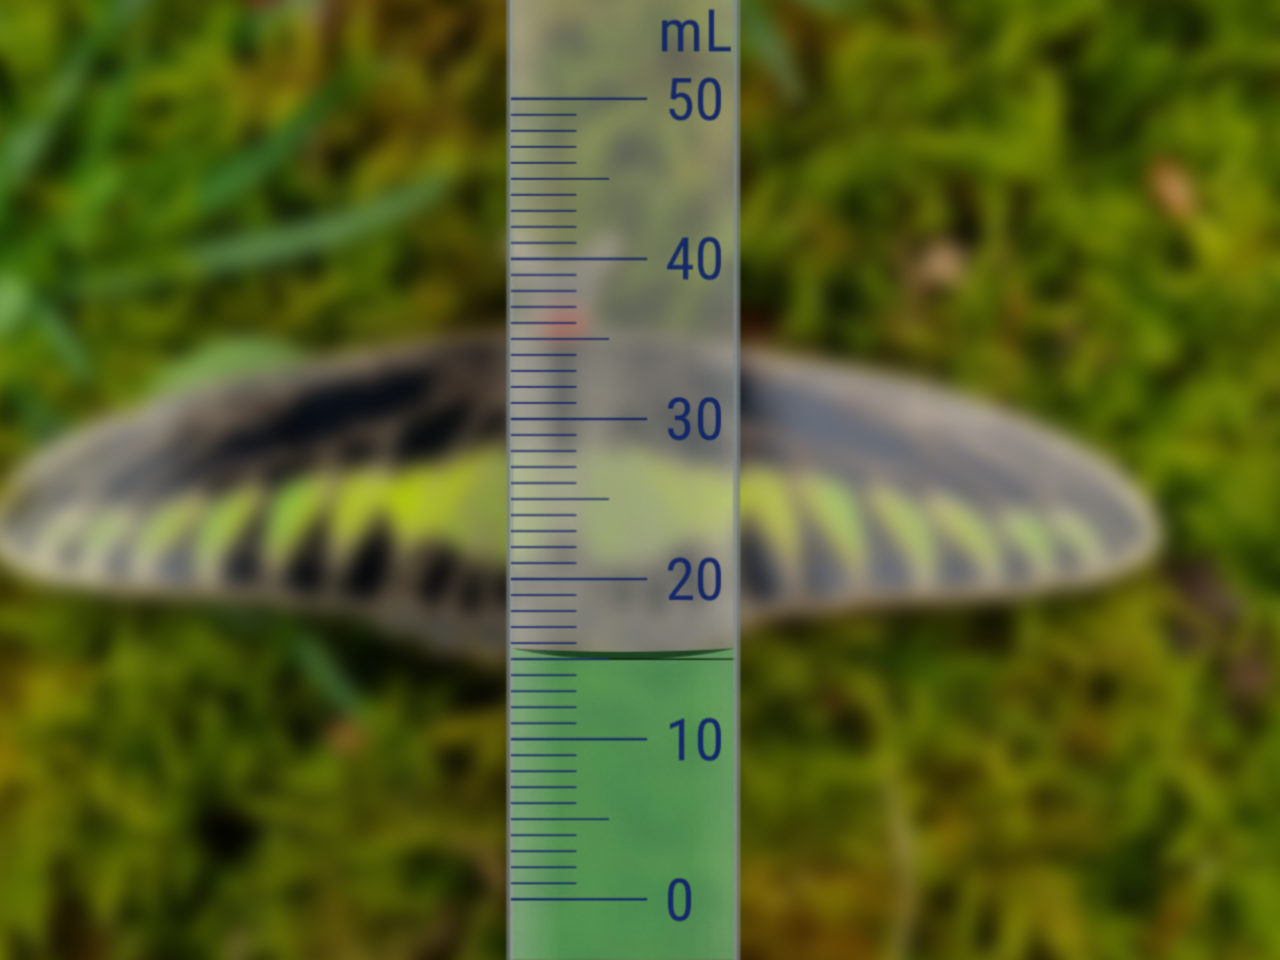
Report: 15,mL
